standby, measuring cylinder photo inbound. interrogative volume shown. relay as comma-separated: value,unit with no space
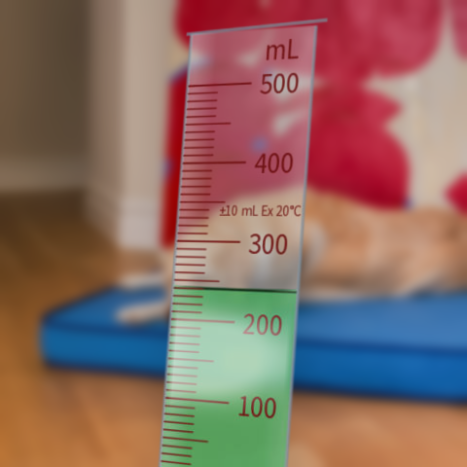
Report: 240,mL
